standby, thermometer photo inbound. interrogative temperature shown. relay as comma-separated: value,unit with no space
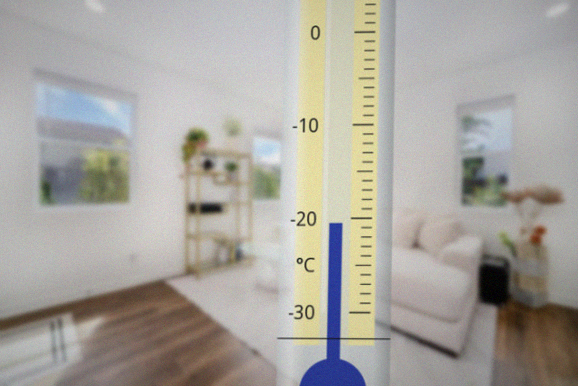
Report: -20.5,°C
